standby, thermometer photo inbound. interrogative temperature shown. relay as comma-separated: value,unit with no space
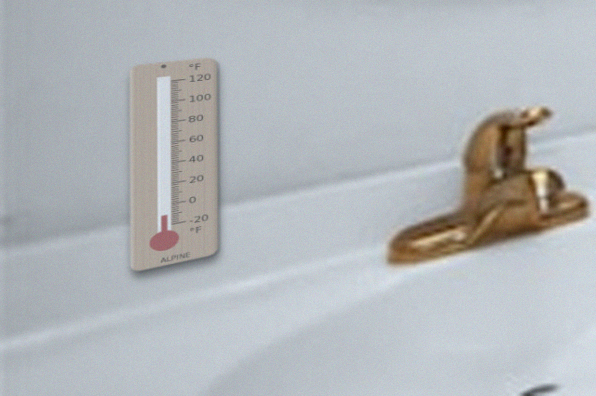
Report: -10,°F
